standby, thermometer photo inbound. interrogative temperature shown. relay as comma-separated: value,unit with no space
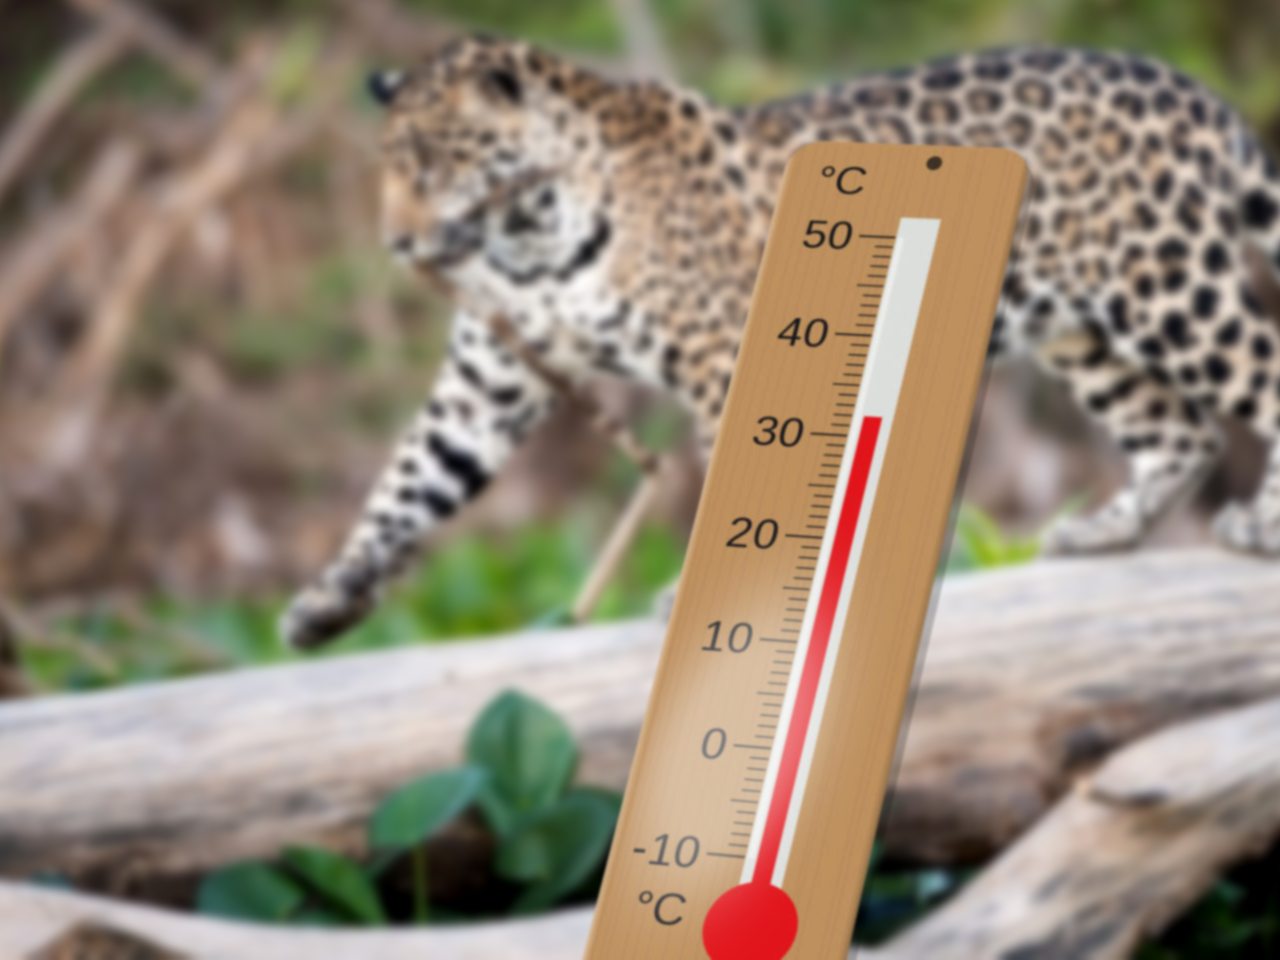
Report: 32,°C
